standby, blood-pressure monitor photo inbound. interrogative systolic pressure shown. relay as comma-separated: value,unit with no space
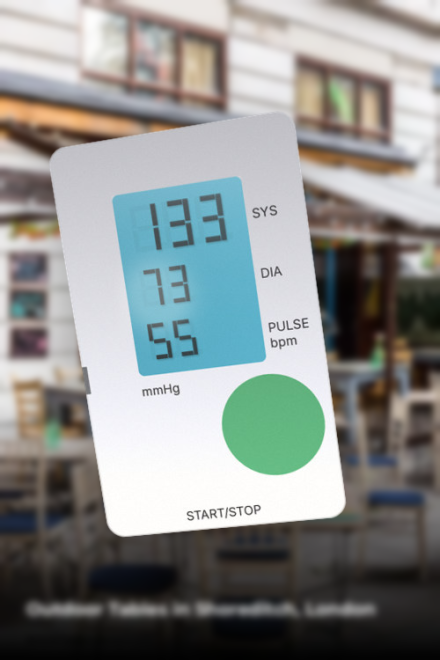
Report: 133,mmHg
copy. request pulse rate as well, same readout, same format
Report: 55,bpm
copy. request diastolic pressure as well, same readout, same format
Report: 73,mmHg
